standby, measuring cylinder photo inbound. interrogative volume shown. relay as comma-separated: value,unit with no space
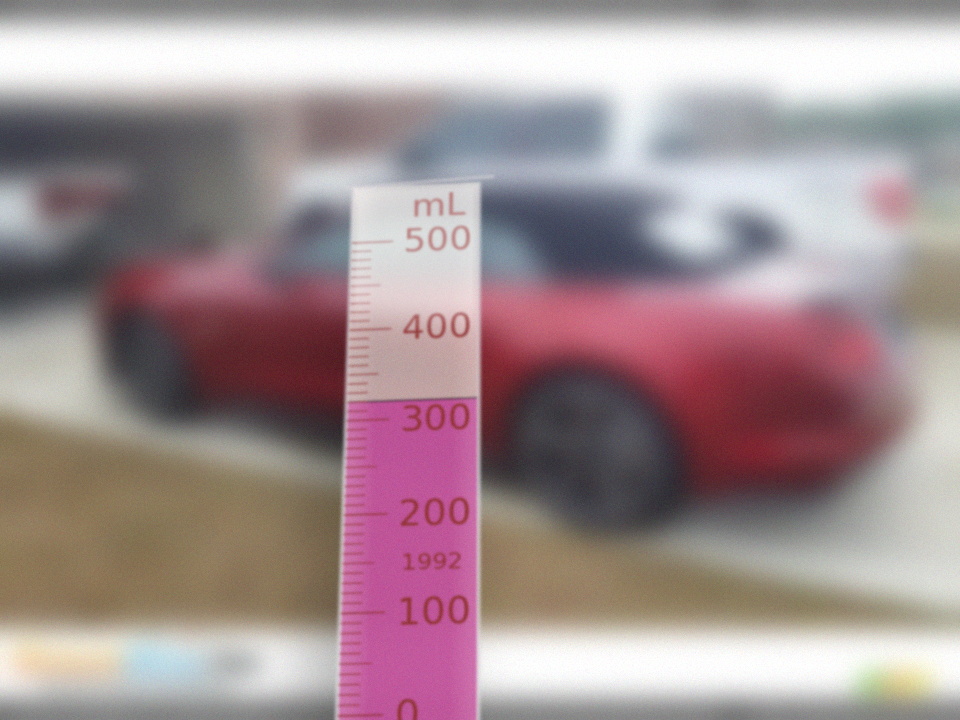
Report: 320,mL
